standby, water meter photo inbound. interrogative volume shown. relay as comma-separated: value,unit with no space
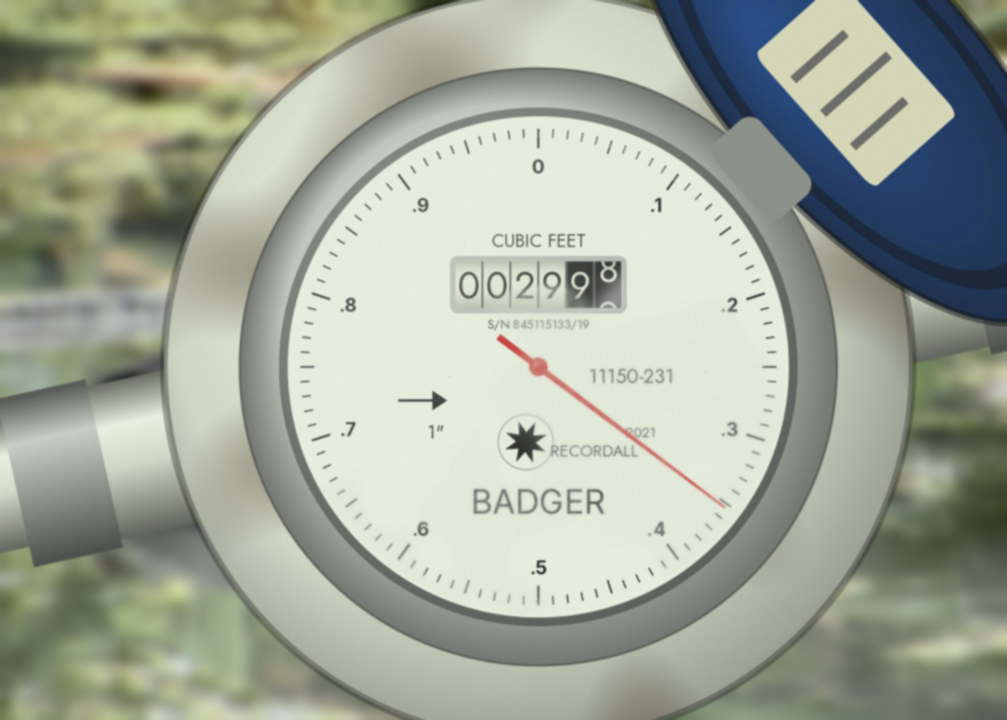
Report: 2998.35,ft³
